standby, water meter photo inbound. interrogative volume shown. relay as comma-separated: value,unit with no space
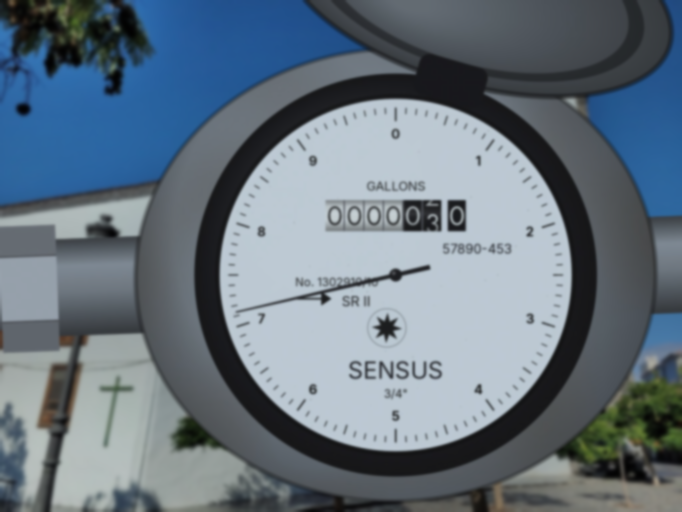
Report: 27.1,gal
